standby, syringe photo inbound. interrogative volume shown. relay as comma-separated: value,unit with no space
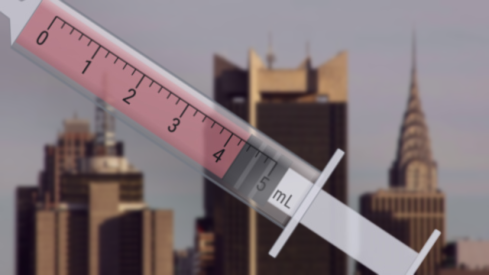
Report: 4.3,mL
